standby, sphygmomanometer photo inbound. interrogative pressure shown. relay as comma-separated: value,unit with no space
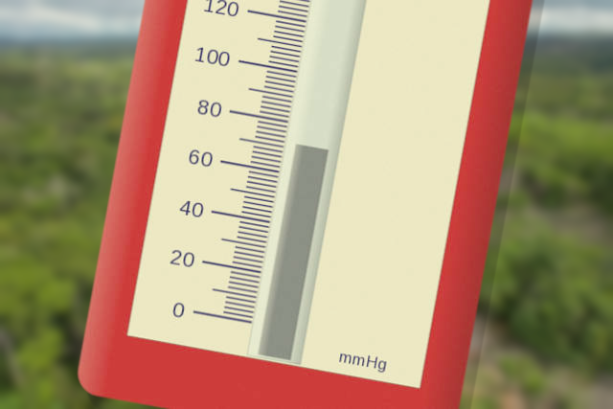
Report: 72,mmHg
